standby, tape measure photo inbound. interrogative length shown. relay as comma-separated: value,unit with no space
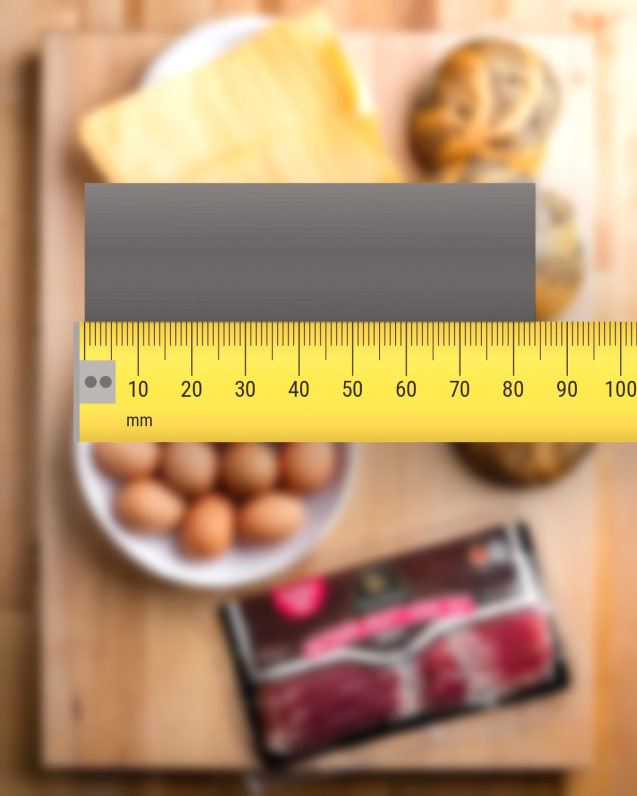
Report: 84,mm
